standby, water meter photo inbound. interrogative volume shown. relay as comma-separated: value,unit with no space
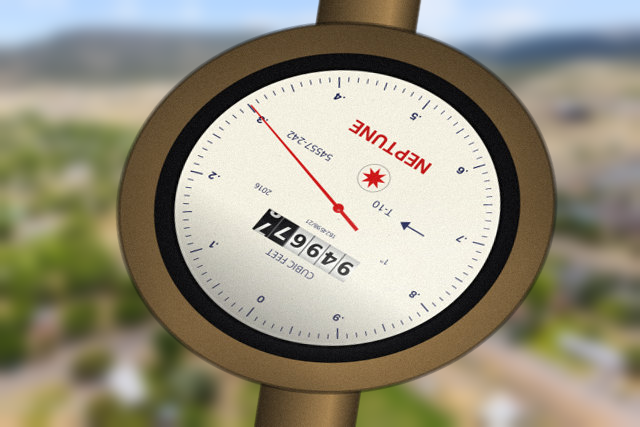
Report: 949677.30,ft³
